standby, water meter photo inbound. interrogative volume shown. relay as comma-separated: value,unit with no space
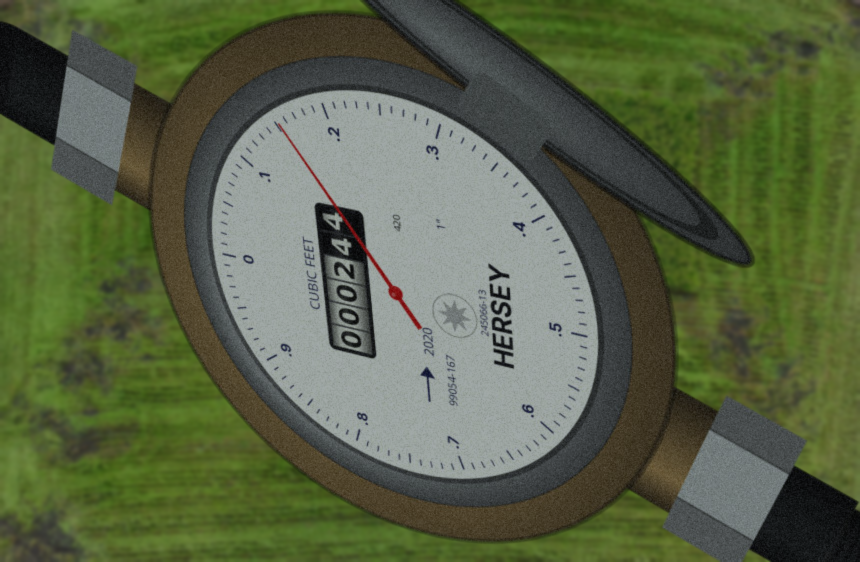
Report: 244.15,ft³
